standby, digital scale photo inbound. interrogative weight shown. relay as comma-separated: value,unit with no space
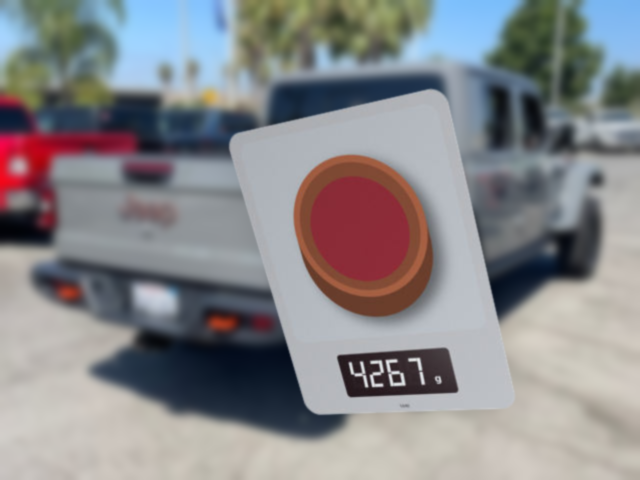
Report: 4267,g
